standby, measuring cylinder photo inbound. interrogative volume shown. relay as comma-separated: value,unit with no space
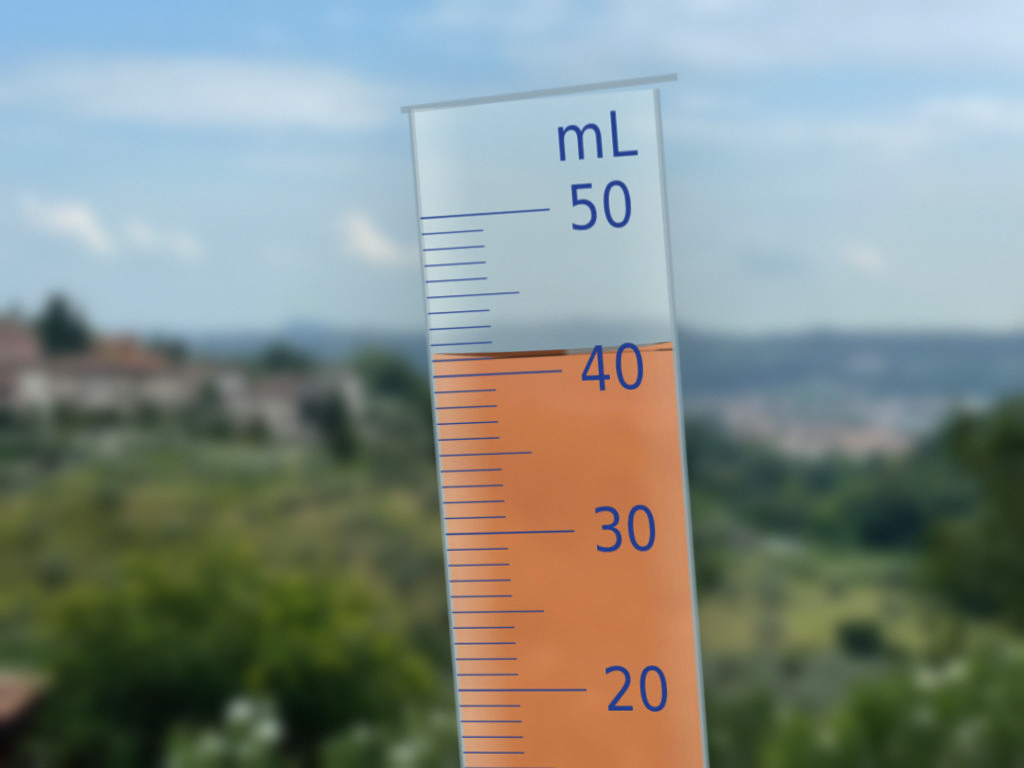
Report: 41,mL
